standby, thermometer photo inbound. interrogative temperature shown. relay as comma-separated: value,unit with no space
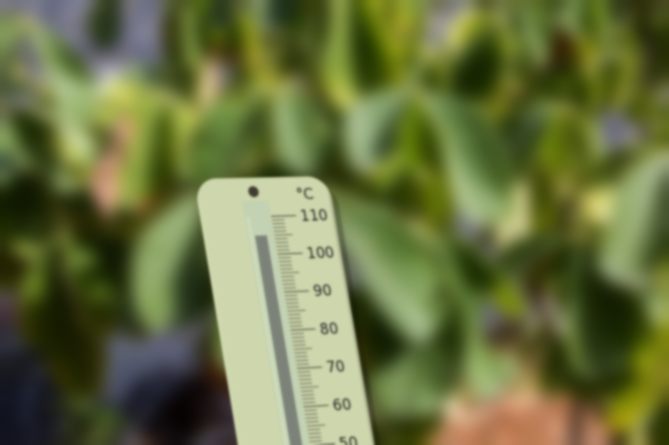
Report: 105,°C
